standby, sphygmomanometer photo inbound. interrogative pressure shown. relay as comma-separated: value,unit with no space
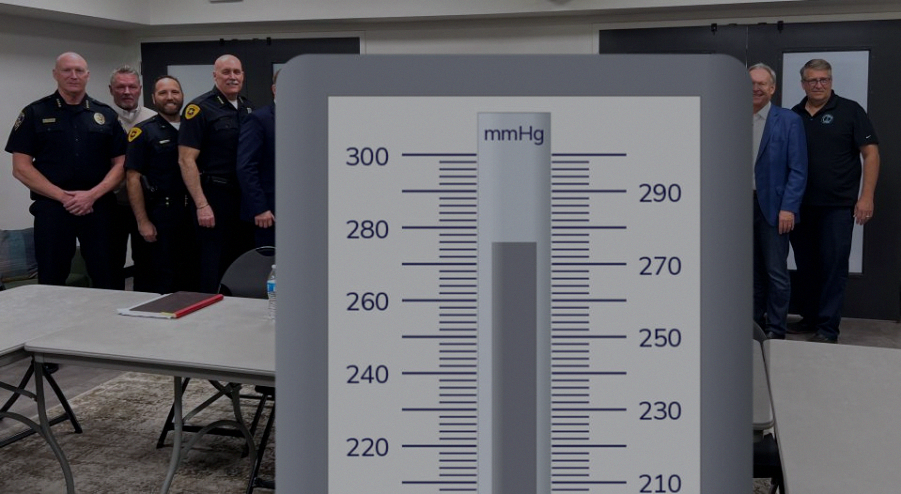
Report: 276,mmHg
